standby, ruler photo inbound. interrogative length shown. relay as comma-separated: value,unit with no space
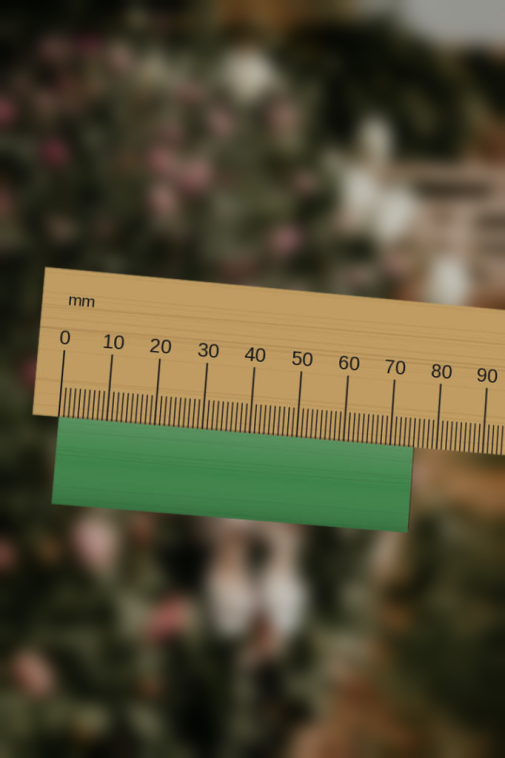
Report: 75,mm
